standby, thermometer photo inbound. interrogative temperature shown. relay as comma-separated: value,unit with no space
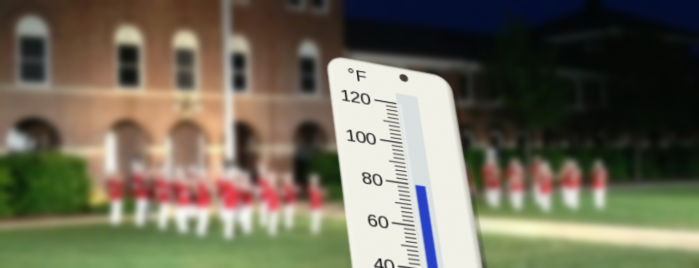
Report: 80,°F
